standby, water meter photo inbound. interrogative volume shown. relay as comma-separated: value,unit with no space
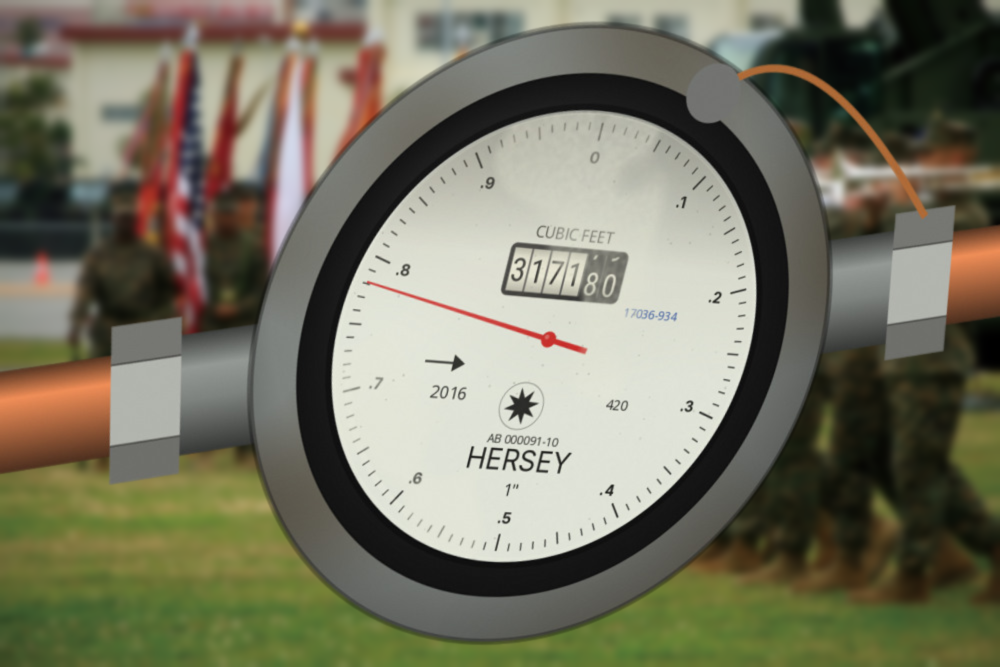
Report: 317179.78,ft³
